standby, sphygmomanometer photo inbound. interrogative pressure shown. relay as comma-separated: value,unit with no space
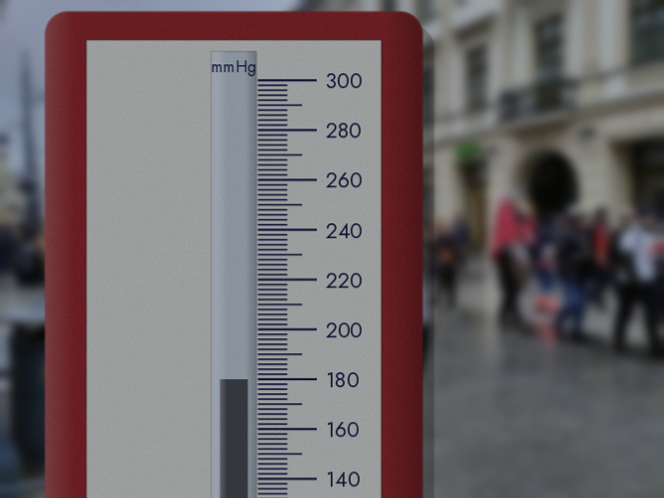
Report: 180,mmHg
